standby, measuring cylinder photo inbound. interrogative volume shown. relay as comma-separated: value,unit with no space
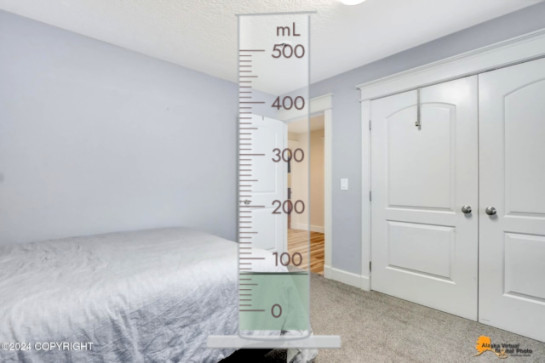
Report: 70,mL
